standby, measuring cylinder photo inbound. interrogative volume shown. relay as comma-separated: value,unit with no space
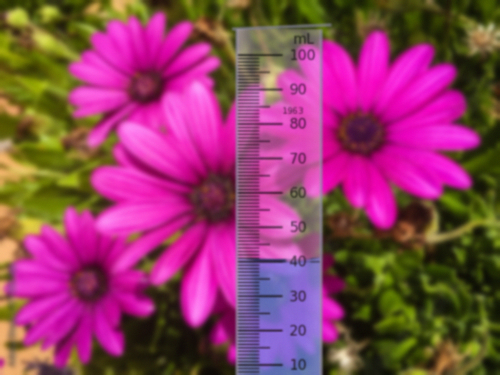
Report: 40,mL
